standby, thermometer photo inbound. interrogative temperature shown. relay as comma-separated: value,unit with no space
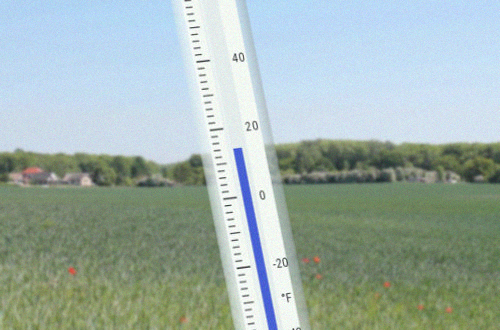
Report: 14,°F
